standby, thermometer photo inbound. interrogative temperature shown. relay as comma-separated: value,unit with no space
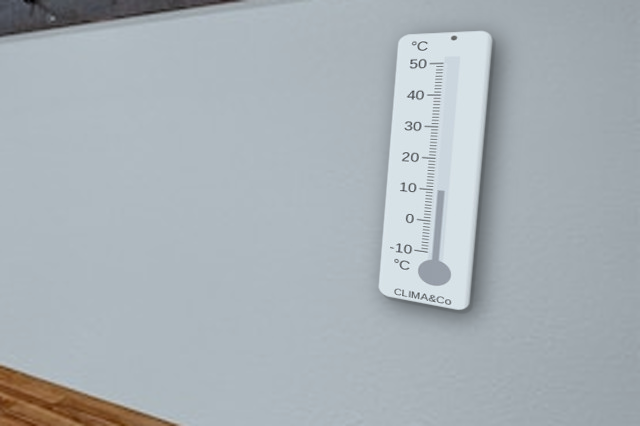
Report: 10,°C
